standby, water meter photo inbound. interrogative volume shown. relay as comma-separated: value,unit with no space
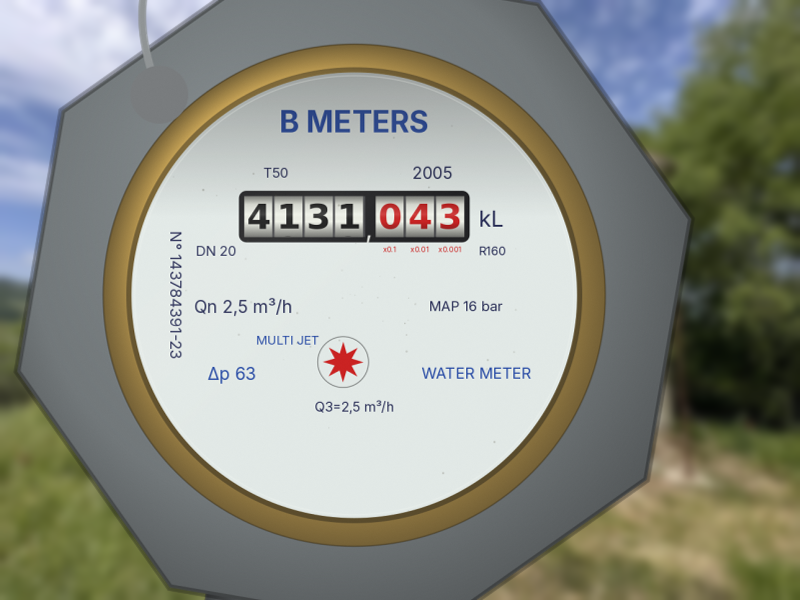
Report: 4131.043,kL
